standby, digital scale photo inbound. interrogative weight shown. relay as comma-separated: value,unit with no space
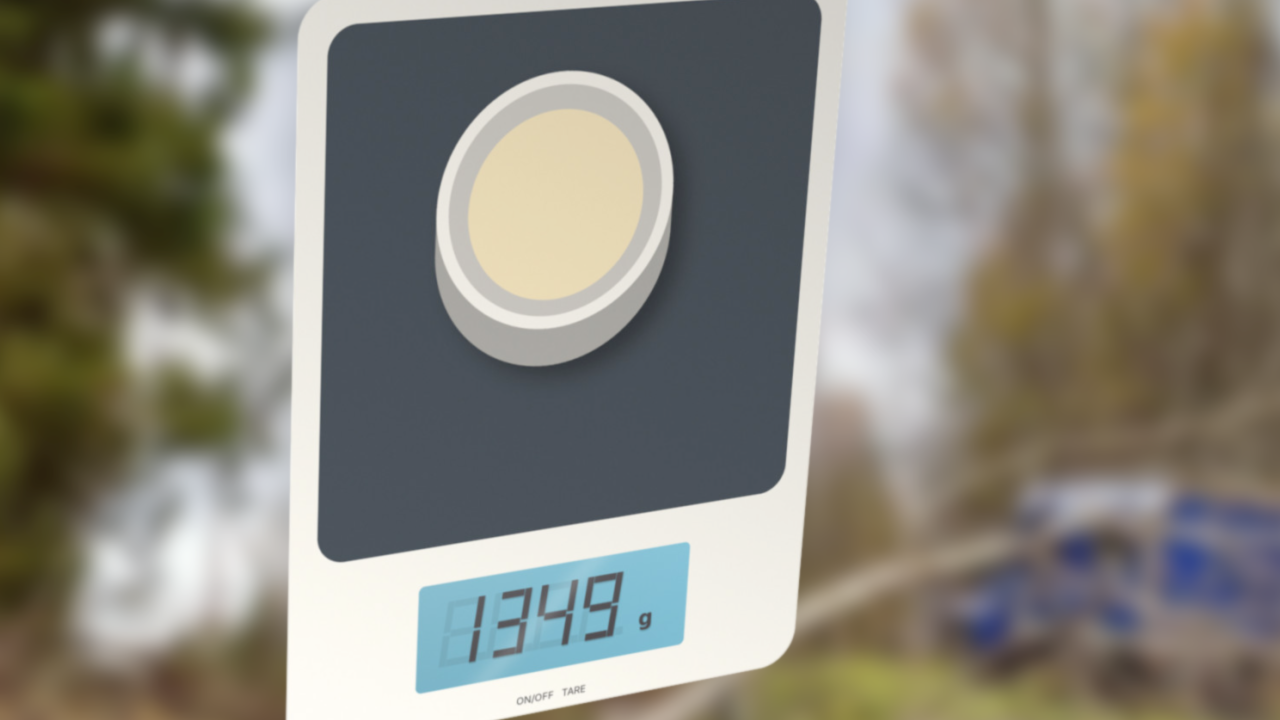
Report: 1349,g
